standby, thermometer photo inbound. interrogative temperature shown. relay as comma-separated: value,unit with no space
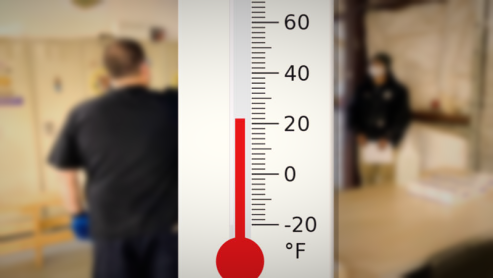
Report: 22,°F
